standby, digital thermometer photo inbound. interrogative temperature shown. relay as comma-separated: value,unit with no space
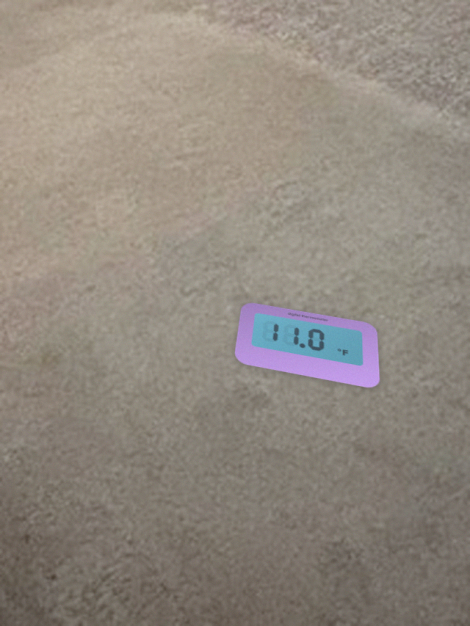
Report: 11.0,°F
